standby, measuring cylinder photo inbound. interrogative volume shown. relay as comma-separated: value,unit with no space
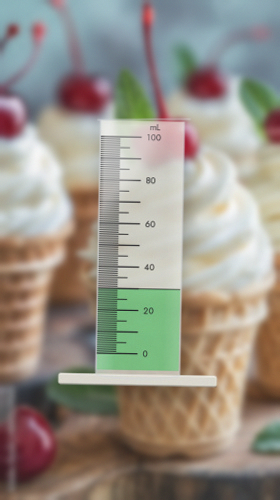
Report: 30,mL
